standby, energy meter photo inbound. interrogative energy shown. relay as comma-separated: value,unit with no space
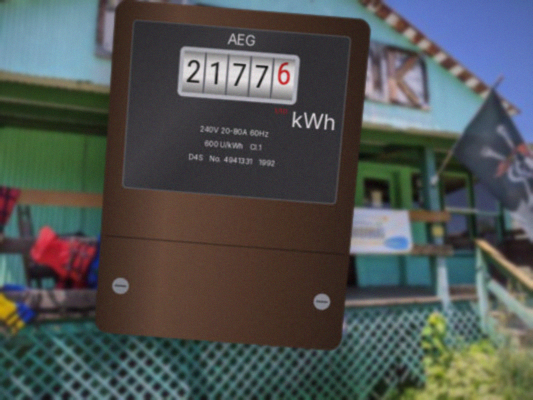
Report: 2177.6,kWh
